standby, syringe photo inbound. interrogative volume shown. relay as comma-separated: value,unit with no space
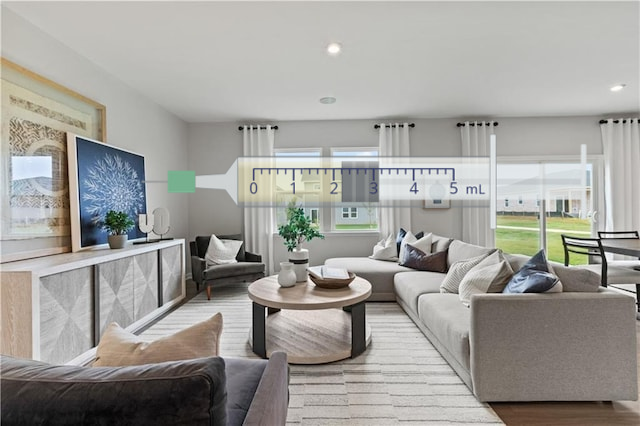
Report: 2.2,mL
